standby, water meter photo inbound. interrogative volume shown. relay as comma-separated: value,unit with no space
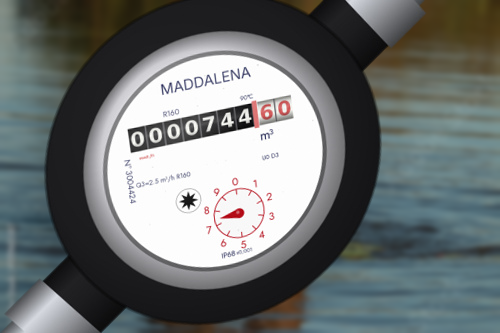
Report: 744.607,m³
